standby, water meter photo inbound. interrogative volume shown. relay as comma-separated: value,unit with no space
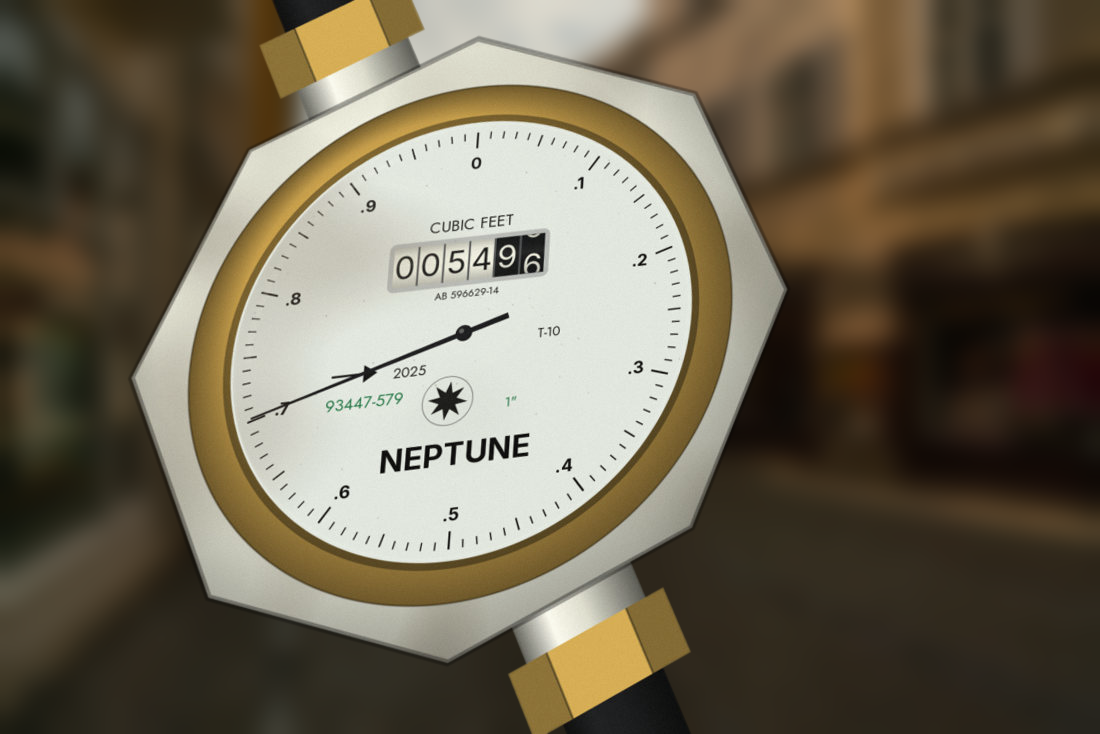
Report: 5495.70,ft³
